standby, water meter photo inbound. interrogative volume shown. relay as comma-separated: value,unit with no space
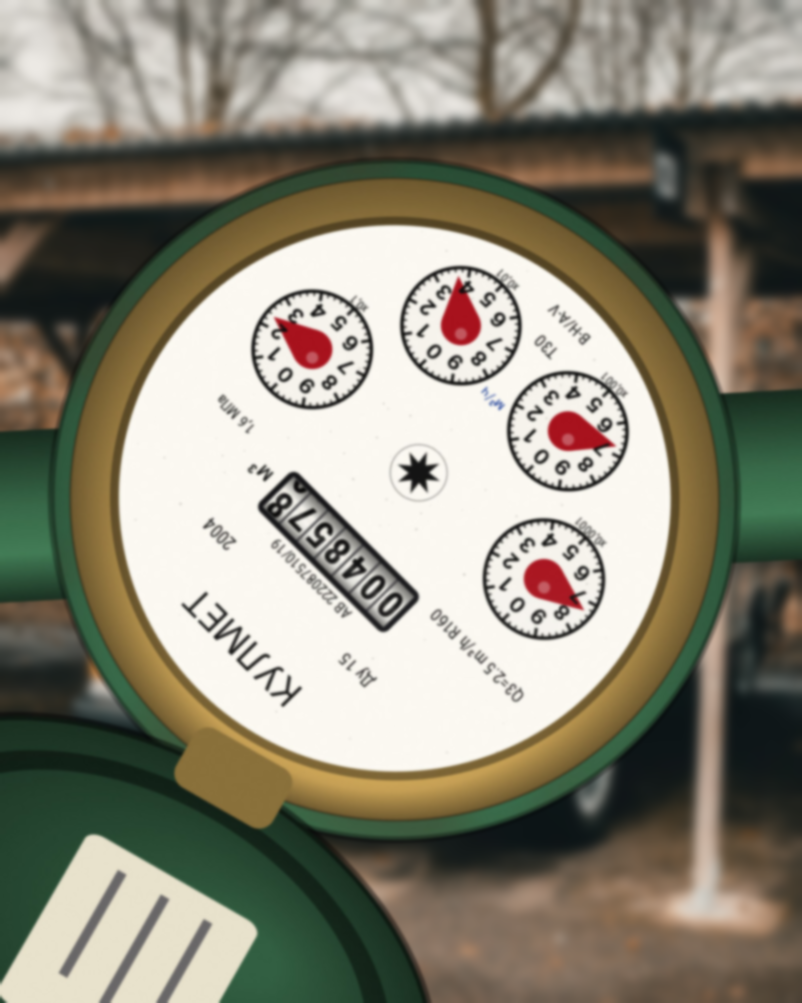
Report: 48578.2367,m³
